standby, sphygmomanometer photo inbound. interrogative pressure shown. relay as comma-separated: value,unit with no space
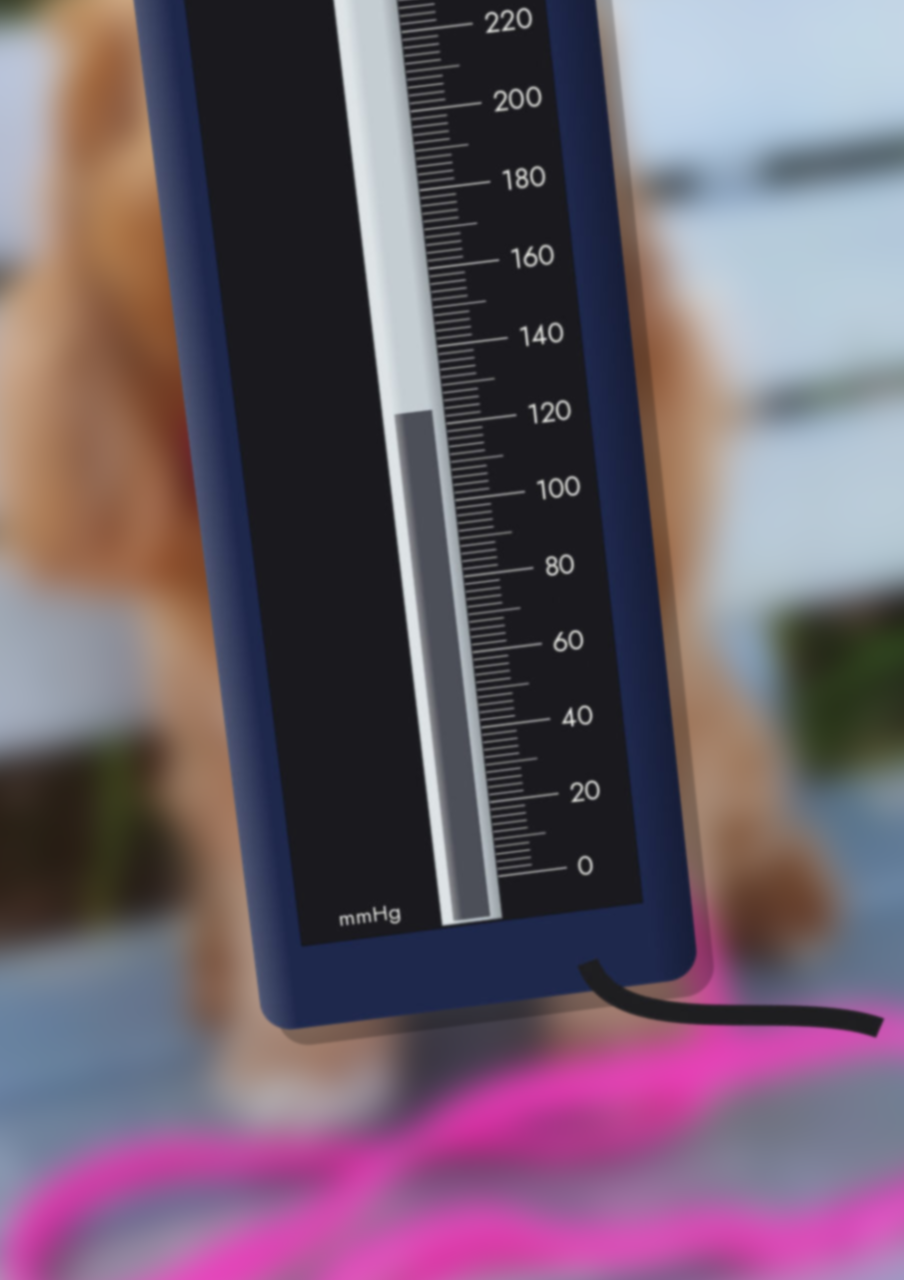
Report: 124,mmHg
